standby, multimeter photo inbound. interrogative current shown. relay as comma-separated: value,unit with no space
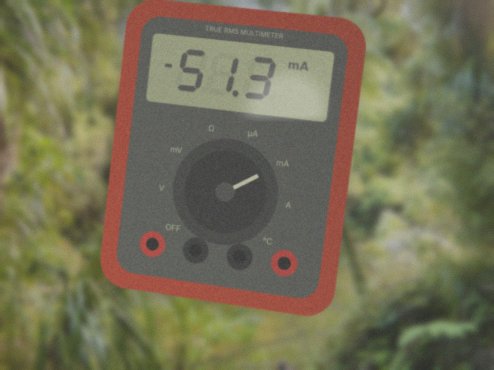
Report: -51.3,mA
